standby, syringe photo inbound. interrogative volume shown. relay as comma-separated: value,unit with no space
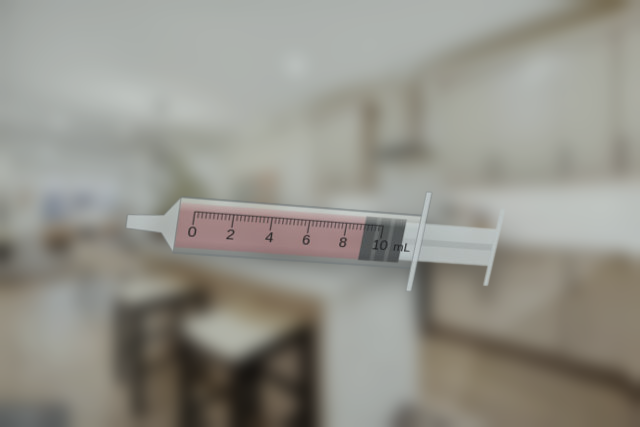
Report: 9,mL
